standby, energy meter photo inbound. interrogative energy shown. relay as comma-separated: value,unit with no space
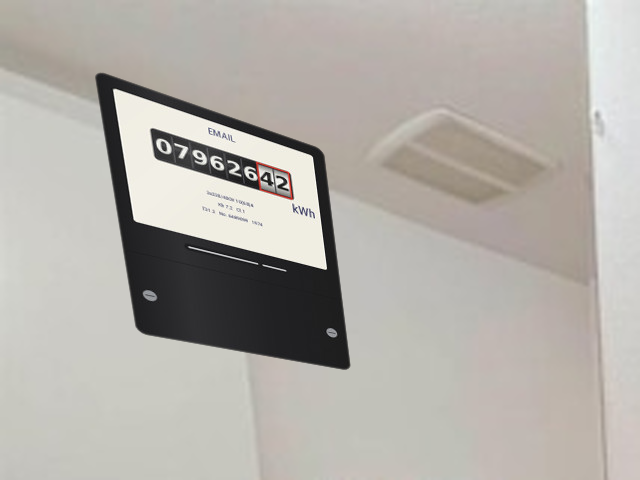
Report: 79626.42,kWh
